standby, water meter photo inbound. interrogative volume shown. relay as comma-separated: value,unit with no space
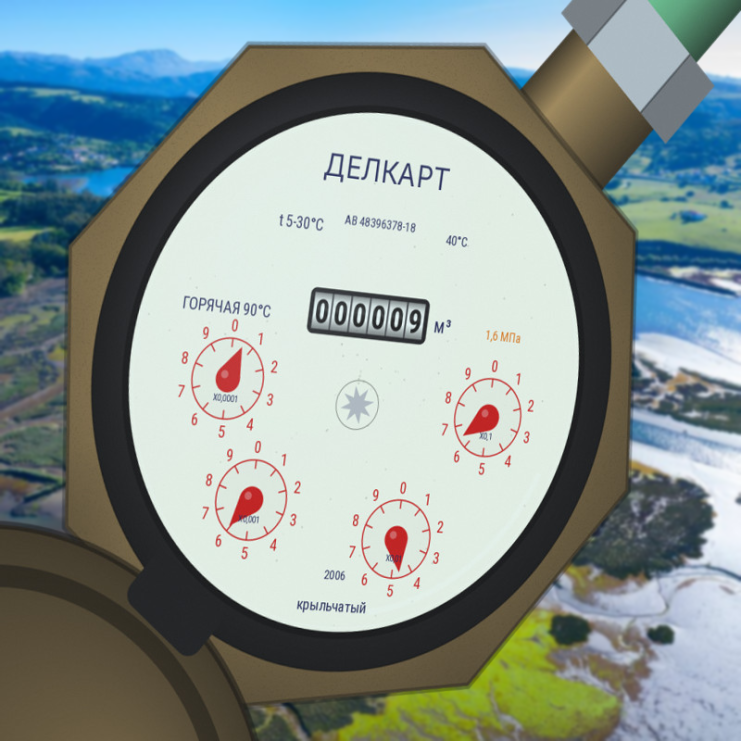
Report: 9.6460,m³
